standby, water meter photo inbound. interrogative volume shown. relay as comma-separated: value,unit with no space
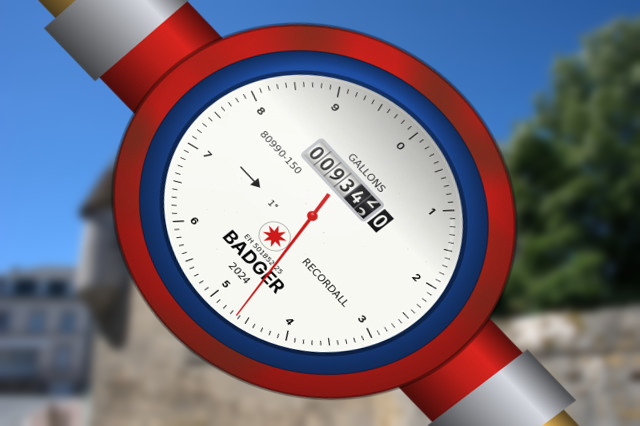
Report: 93424.6,gal
